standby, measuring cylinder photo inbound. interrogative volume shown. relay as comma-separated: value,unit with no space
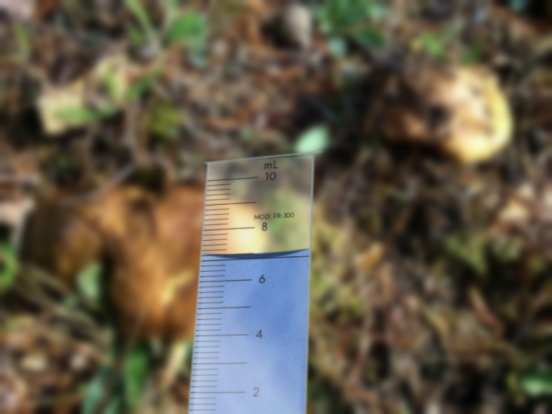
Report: 6.8,mL
